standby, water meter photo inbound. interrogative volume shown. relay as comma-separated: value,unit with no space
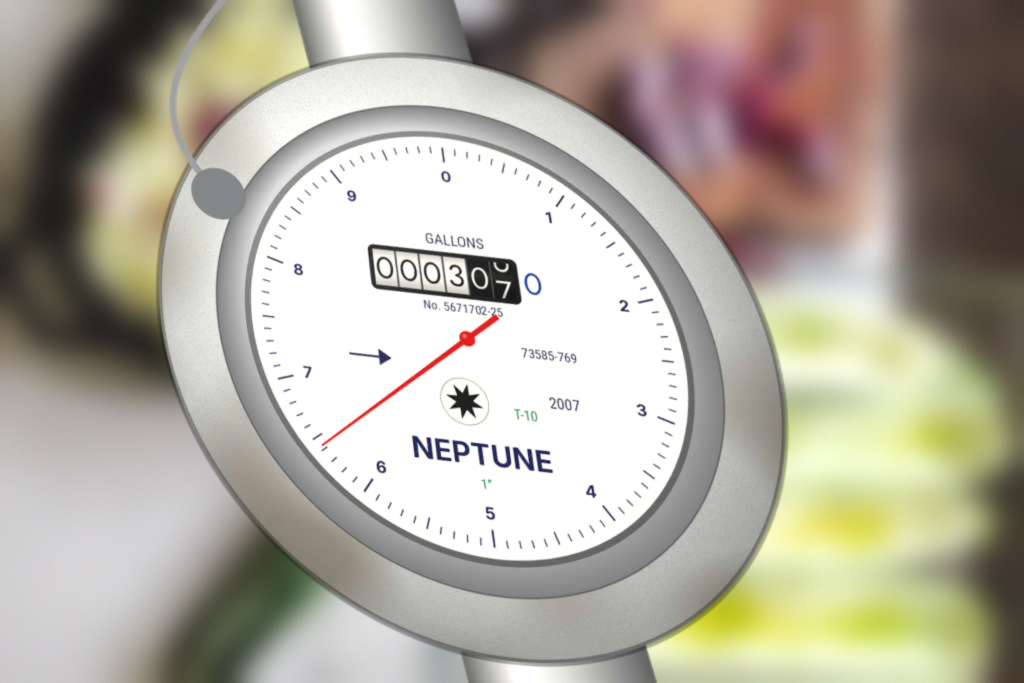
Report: 3066.4,gal
